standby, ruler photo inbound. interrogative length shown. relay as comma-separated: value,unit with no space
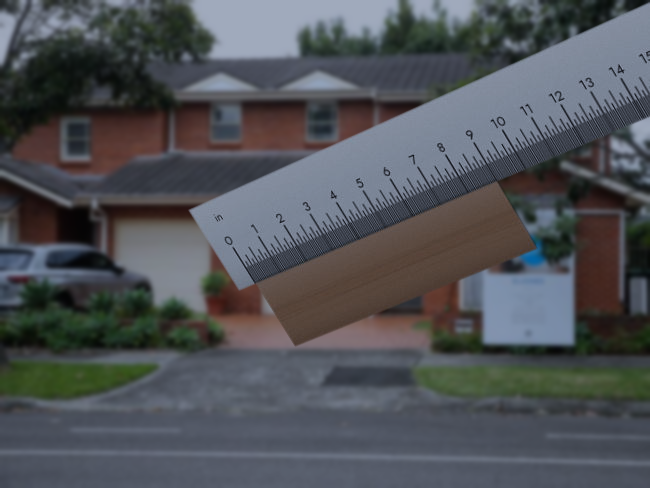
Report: 9,in
